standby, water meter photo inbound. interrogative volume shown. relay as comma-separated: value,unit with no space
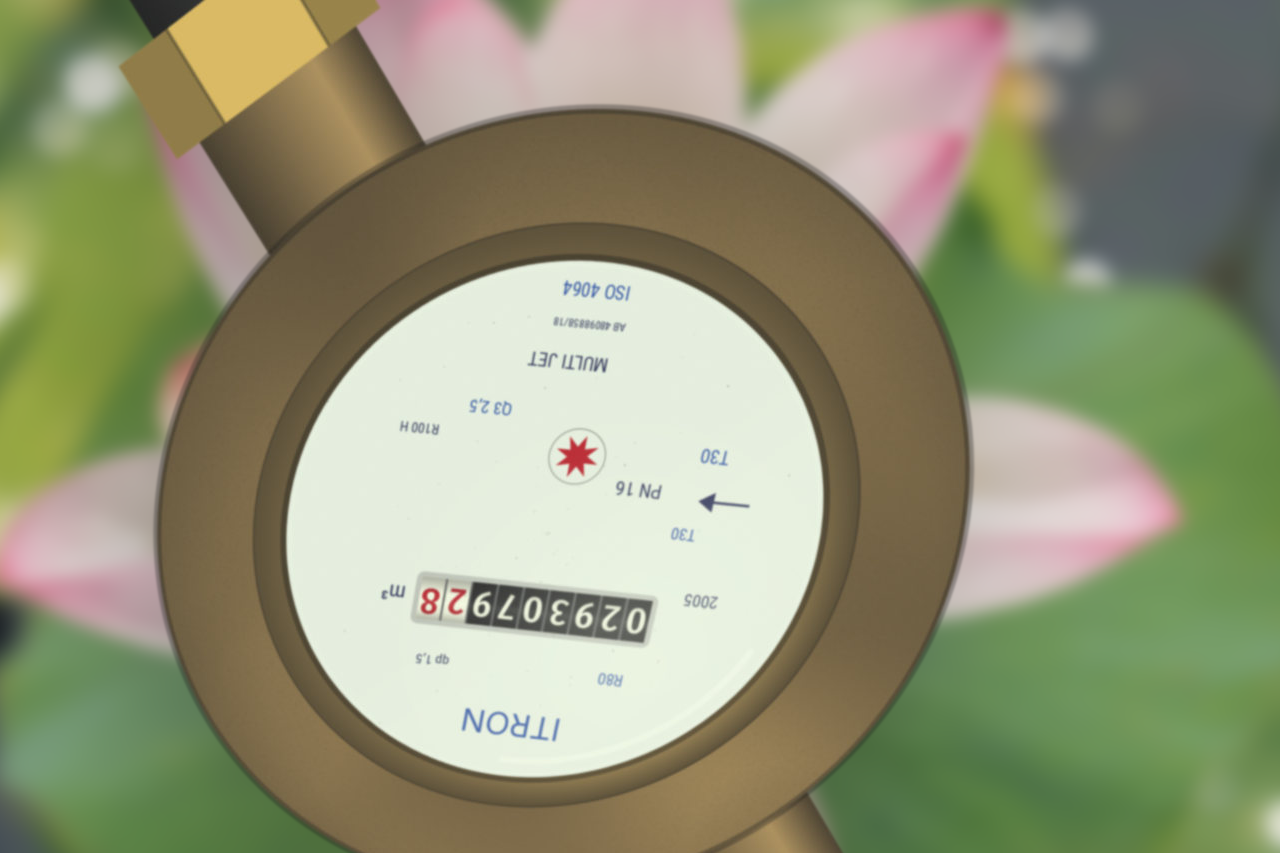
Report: 293079.28,m³
